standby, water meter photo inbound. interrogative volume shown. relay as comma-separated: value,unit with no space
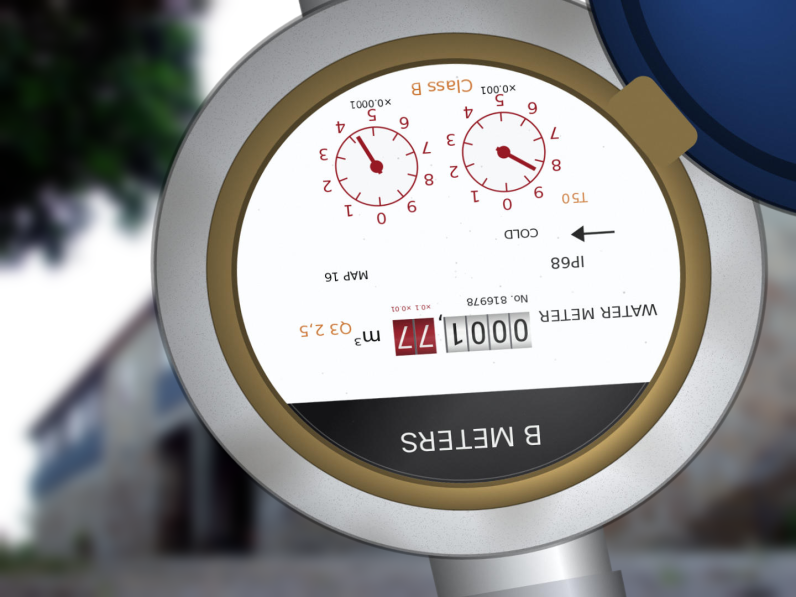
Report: 1.7784,m³
